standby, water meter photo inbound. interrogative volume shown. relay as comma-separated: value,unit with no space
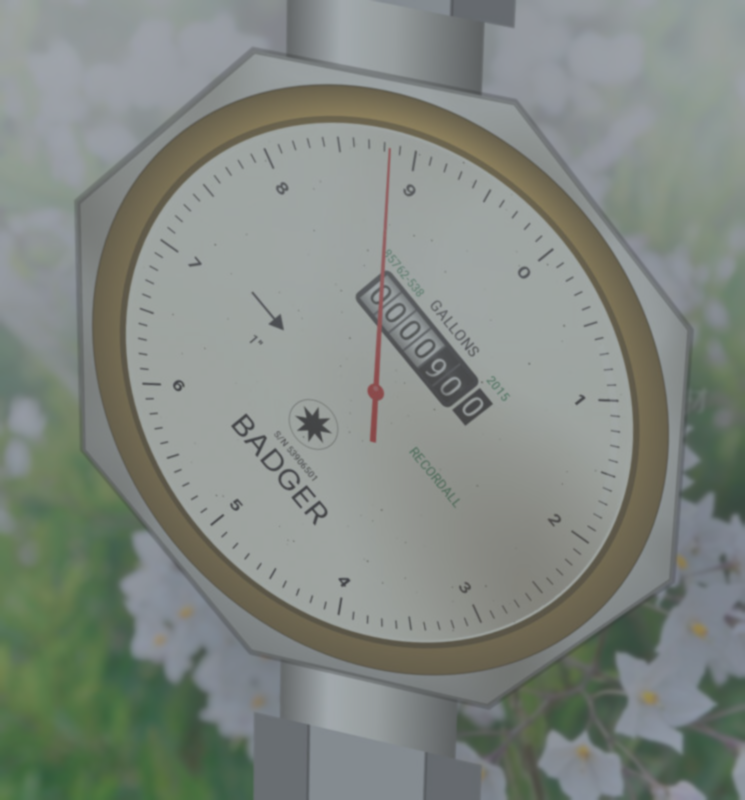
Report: 898.8,gal
